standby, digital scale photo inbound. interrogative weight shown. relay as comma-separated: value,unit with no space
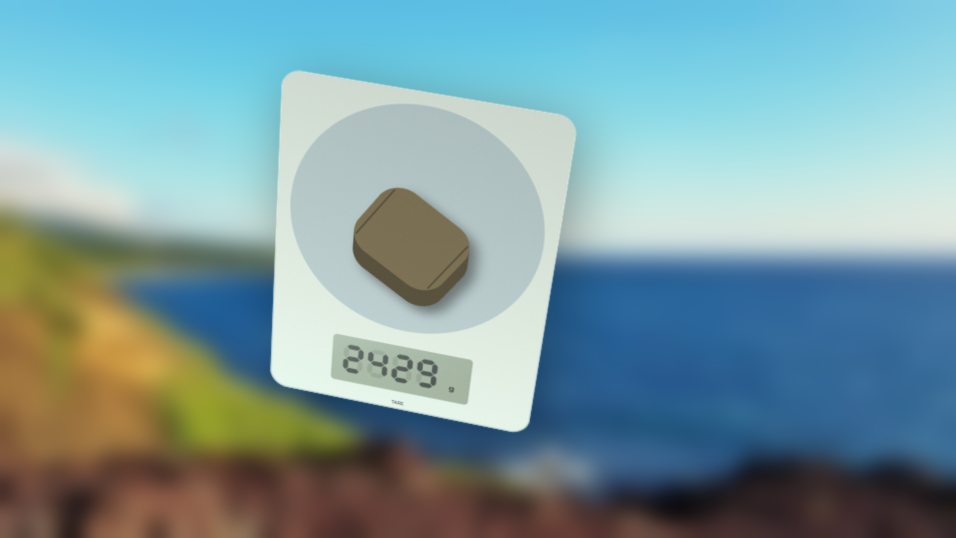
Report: 2429,g
